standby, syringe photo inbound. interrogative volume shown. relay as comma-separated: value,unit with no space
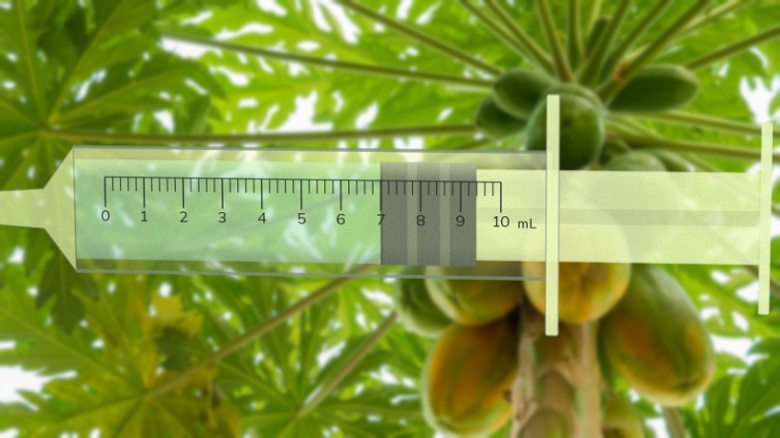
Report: 7,mL
